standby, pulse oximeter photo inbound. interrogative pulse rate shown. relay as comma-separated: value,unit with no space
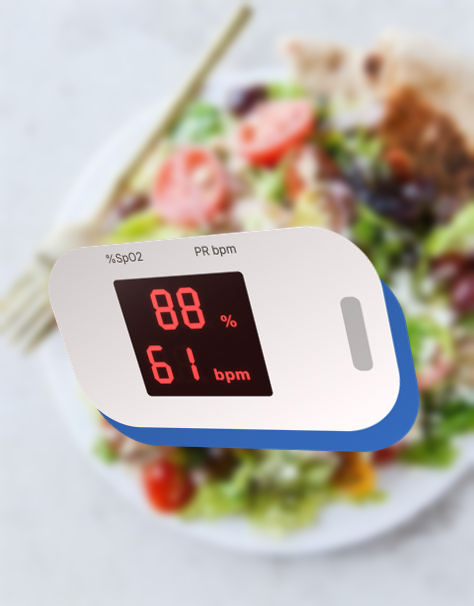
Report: 61,bpm
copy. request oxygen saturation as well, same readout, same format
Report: 88,%
